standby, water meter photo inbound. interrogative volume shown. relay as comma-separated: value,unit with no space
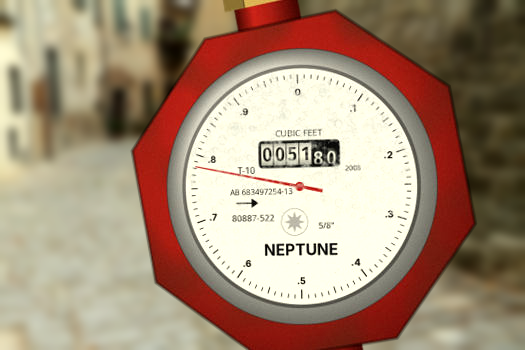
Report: 5179.78,ft³
